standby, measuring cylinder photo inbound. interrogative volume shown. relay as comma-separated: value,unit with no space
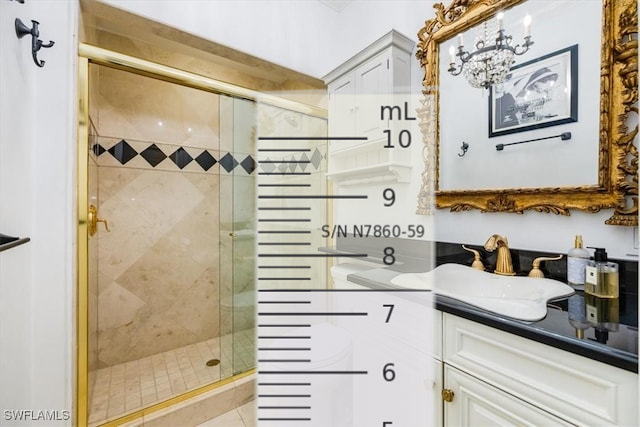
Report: 7.4,mL
